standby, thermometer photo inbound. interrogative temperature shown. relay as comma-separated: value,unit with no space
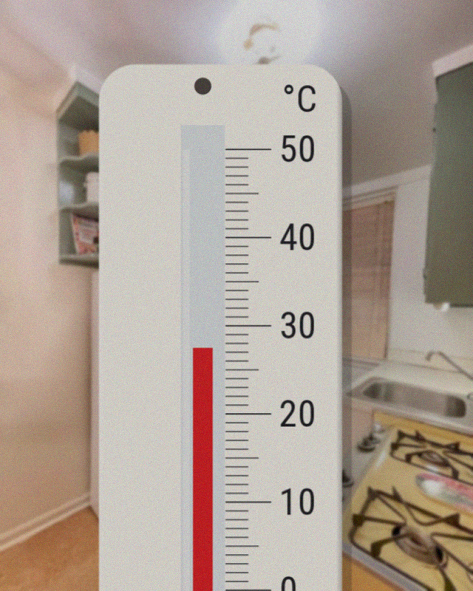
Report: 27.5,°C
